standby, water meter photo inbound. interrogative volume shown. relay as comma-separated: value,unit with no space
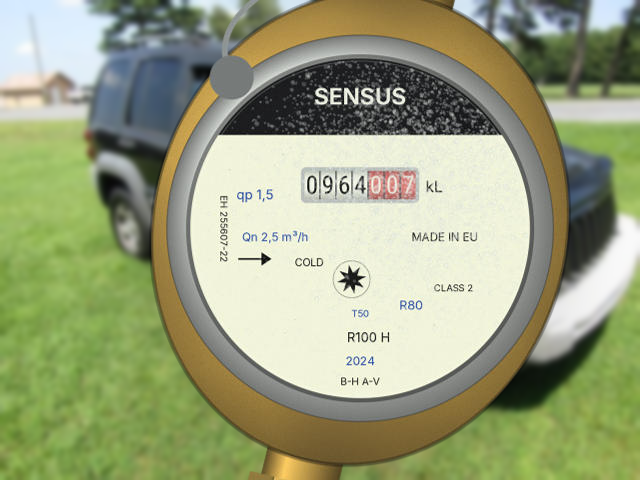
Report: 964.007,kL
